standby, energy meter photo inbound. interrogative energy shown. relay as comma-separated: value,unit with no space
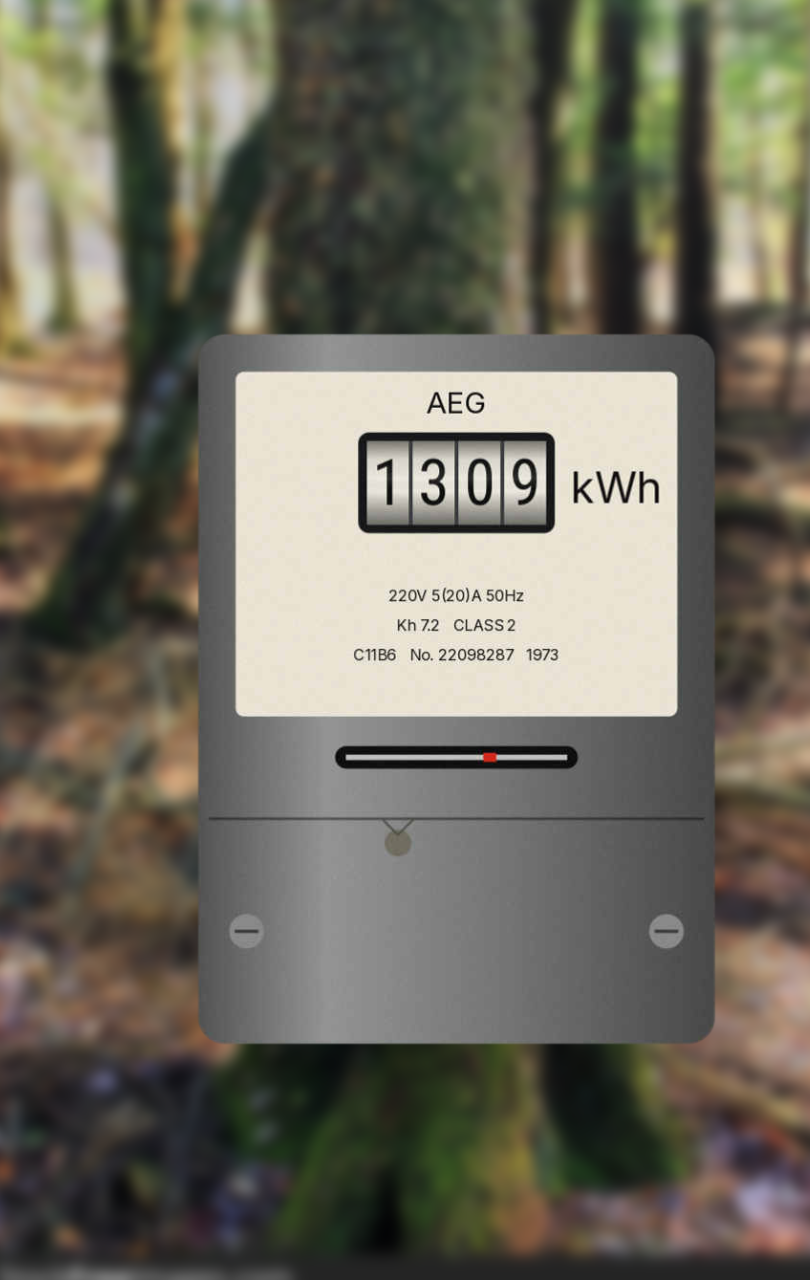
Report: 1309,kWh
